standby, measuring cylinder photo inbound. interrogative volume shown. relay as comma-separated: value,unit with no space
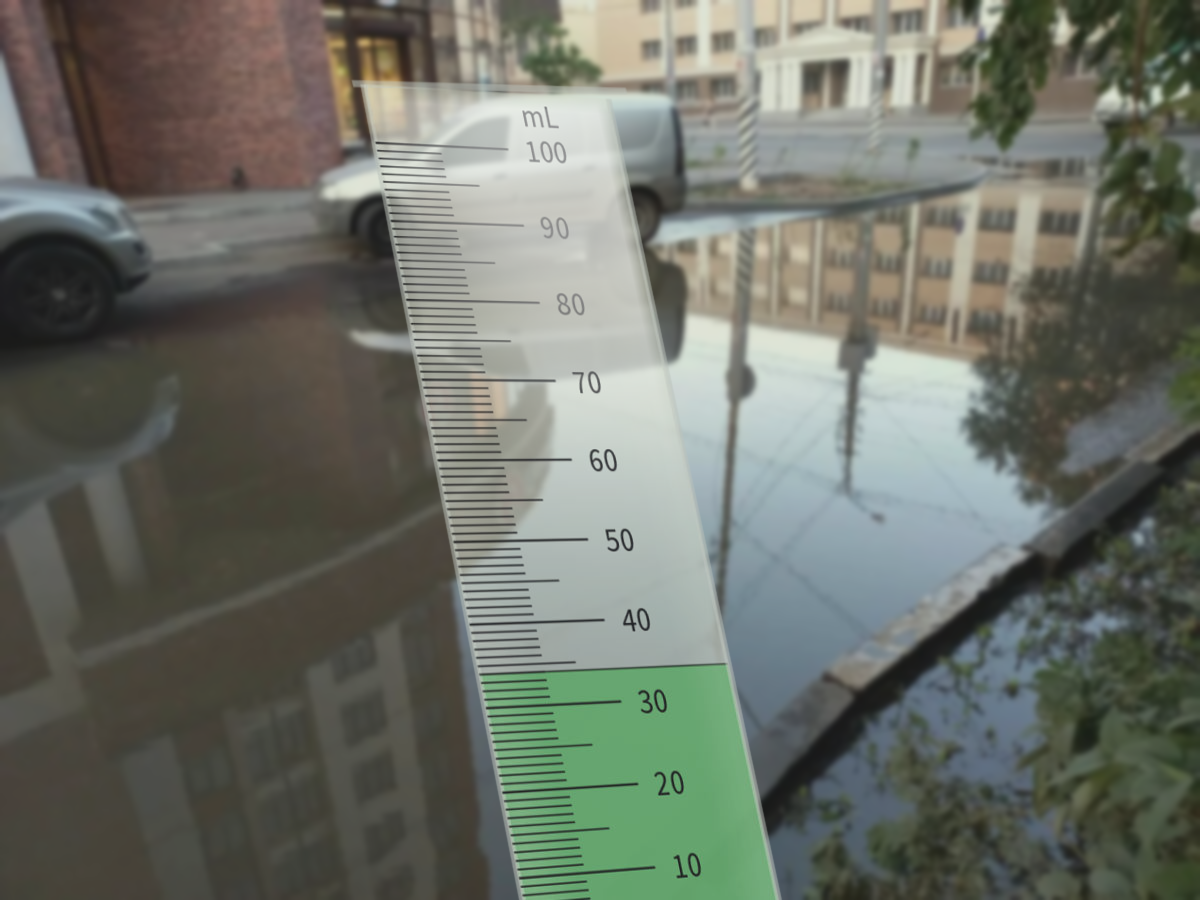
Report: 34,mL
